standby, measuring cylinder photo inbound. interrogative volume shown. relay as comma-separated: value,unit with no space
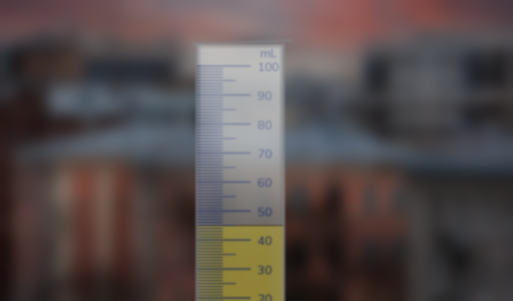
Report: 45,mL
